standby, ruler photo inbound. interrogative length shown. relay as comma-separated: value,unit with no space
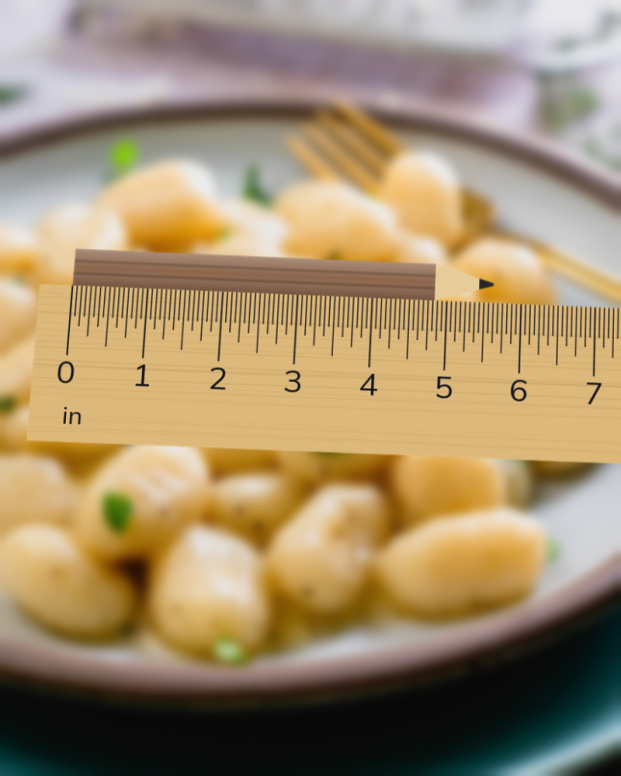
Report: 5.625,in
